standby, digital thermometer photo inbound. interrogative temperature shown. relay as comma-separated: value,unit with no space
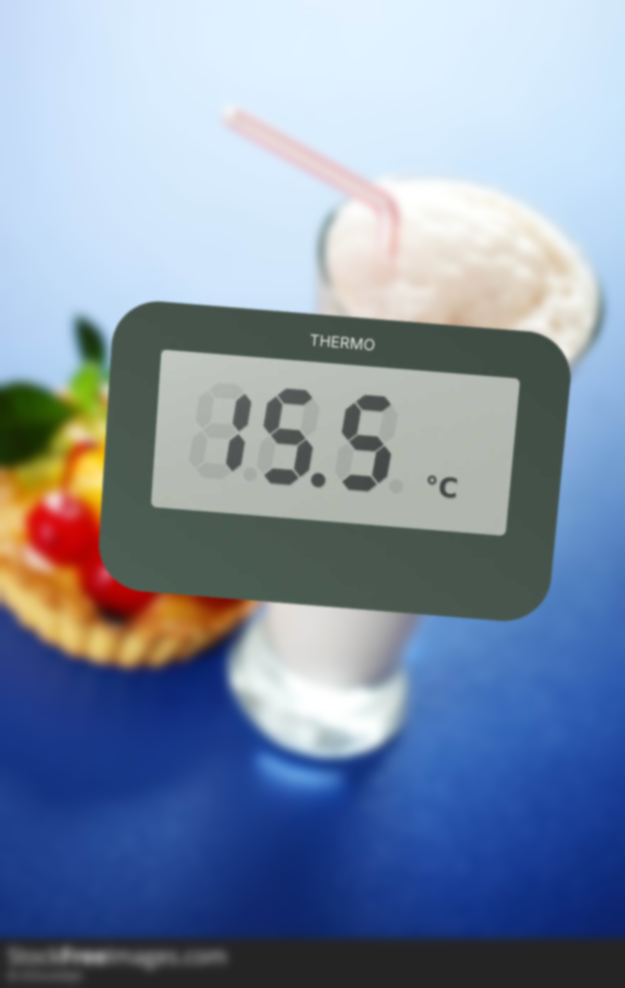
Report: 15.5,°C
